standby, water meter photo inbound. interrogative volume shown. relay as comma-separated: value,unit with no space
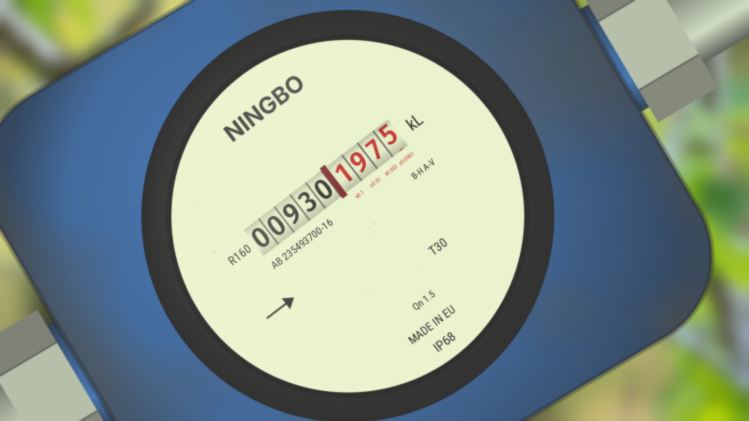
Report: 930.1975,kL
